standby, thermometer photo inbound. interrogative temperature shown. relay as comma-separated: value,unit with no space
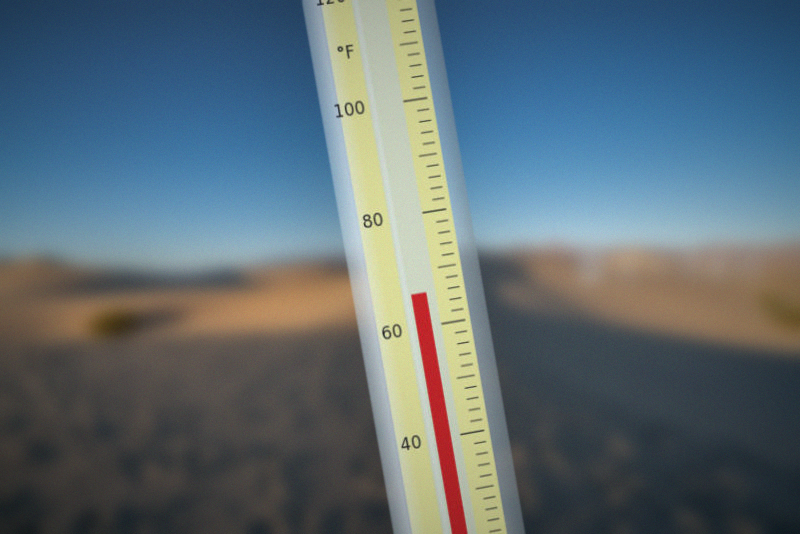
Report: 66,°F
